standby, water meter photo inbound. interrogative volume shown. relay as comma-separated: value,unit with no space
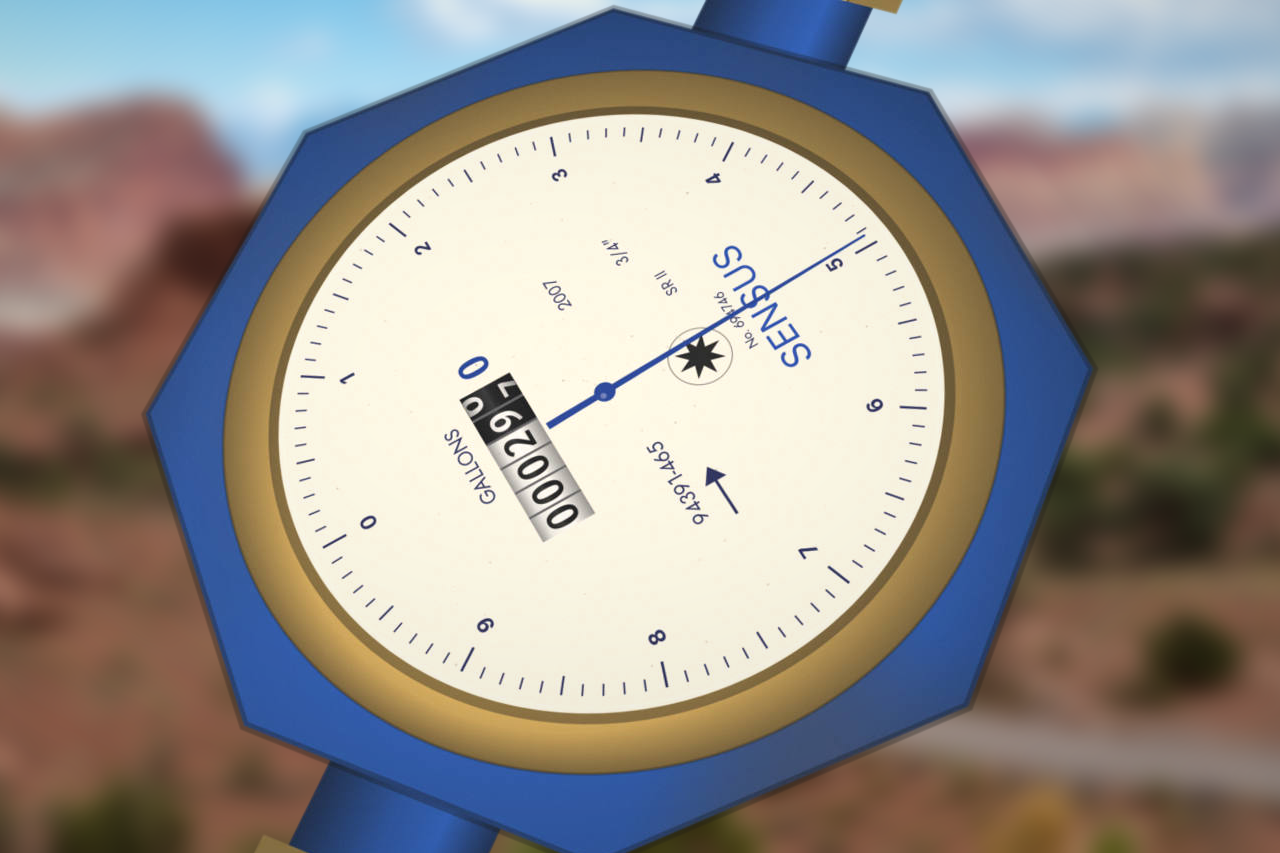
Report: 2964.9,gal
